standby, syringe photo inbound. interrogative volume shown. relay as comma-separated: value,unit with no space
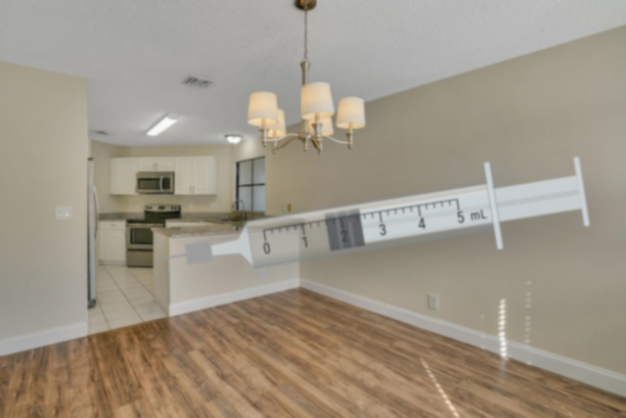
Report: 1.6,mL
